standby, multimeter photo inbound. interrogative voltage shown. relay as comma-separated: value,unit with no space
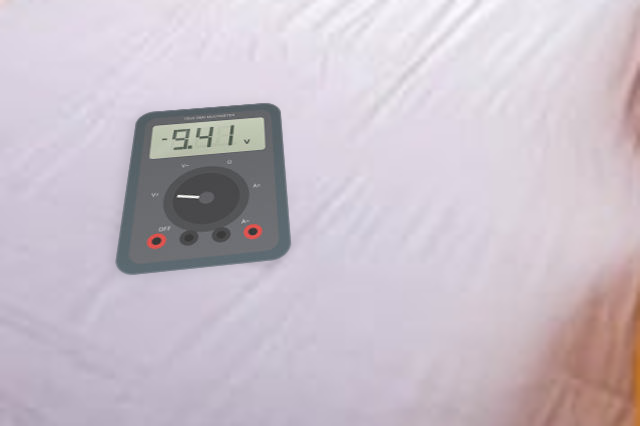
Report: -9.41,V
